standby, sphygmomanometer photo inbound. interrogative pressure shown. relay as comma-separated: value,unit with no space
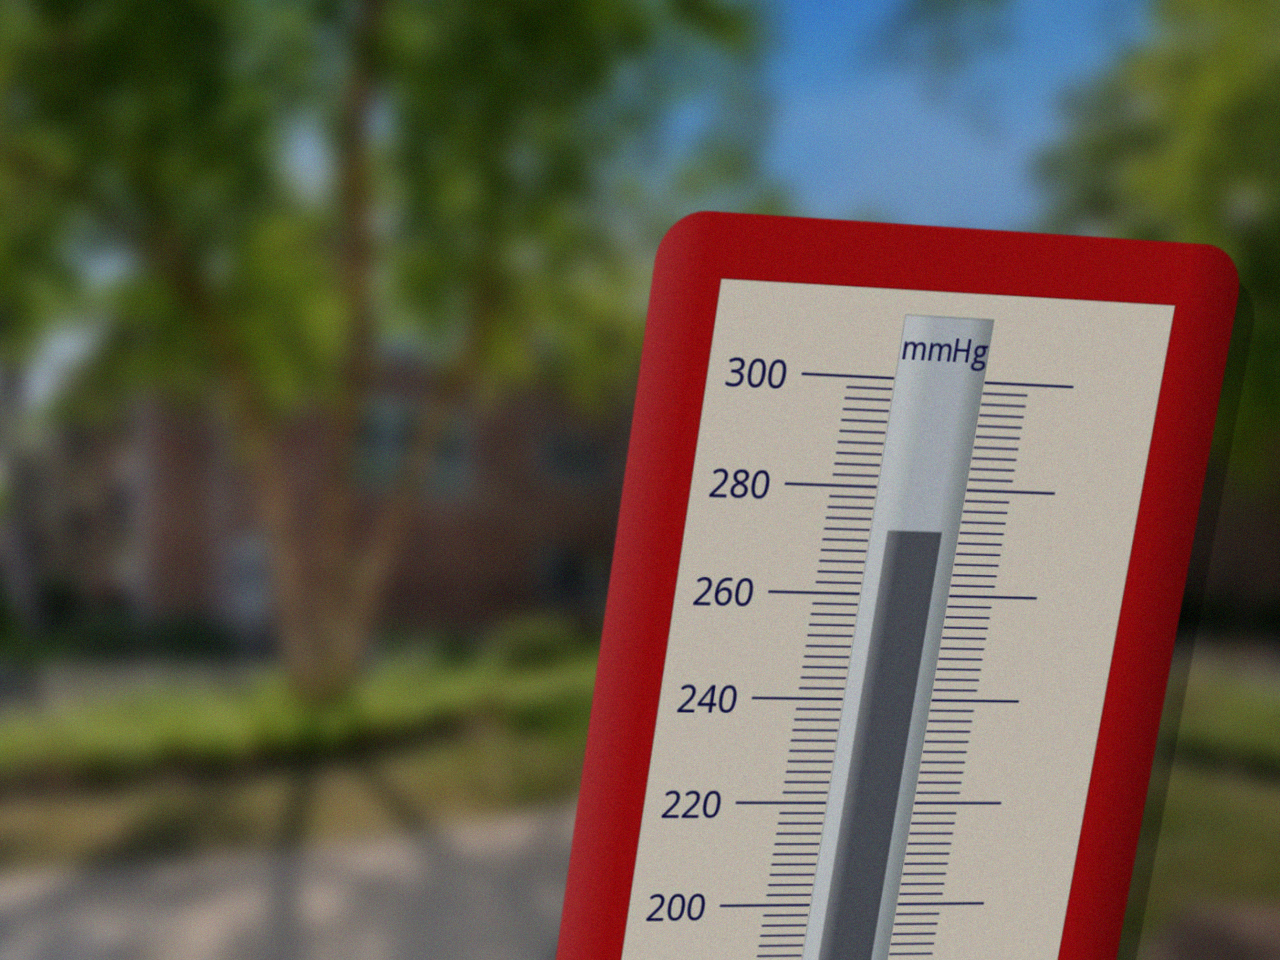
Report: 272,mmHg
